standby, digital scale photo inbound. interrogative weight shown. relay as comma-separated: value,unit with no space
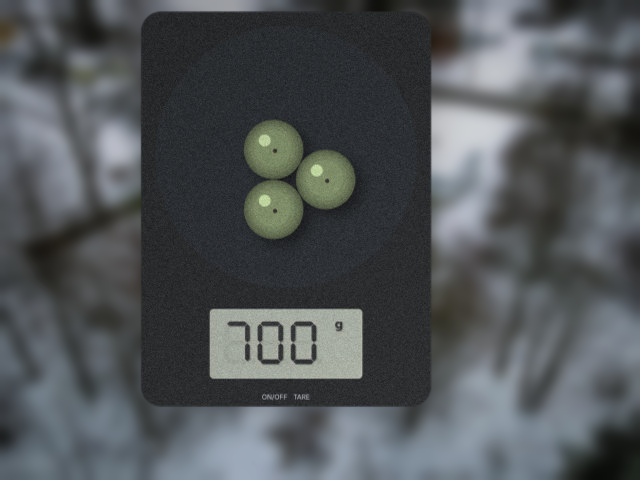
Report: 700,g
